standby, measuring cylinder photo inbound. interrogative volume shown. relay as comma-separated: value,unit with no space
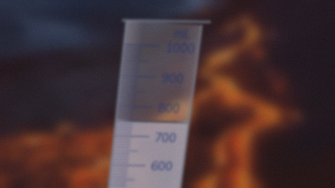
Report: 750,mL
